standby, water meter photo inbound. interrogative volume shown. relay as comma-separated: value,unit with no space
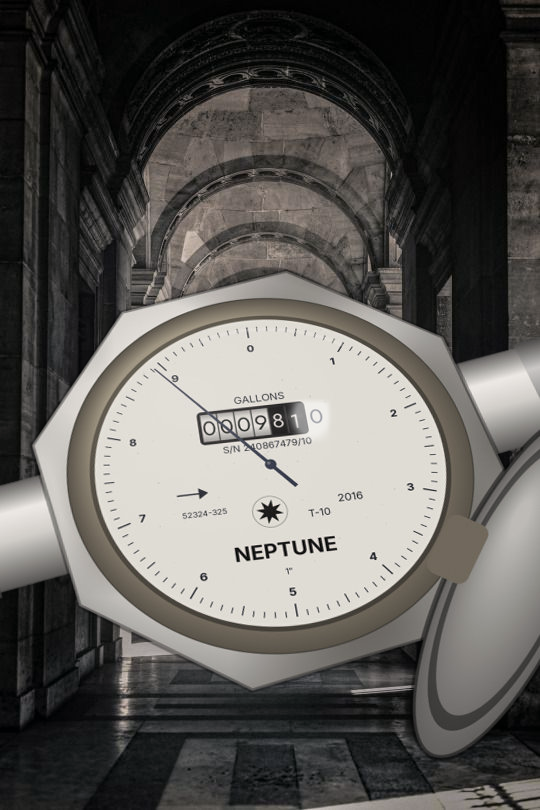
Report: 9808.9,gal
